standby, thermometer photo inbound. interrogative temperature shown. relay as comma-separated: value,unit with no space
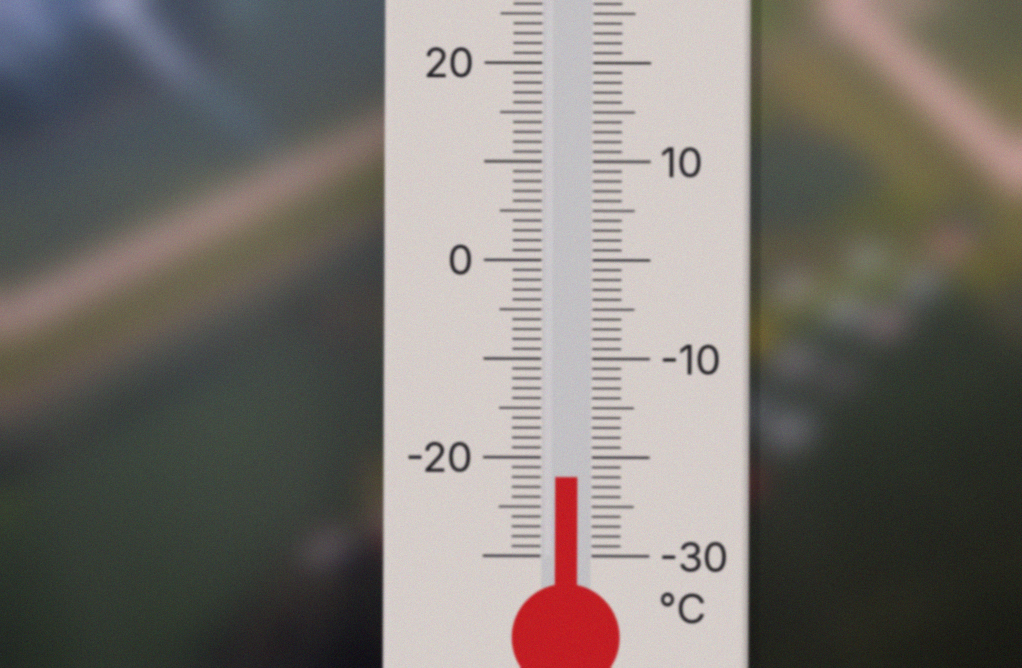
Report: -22,°C
